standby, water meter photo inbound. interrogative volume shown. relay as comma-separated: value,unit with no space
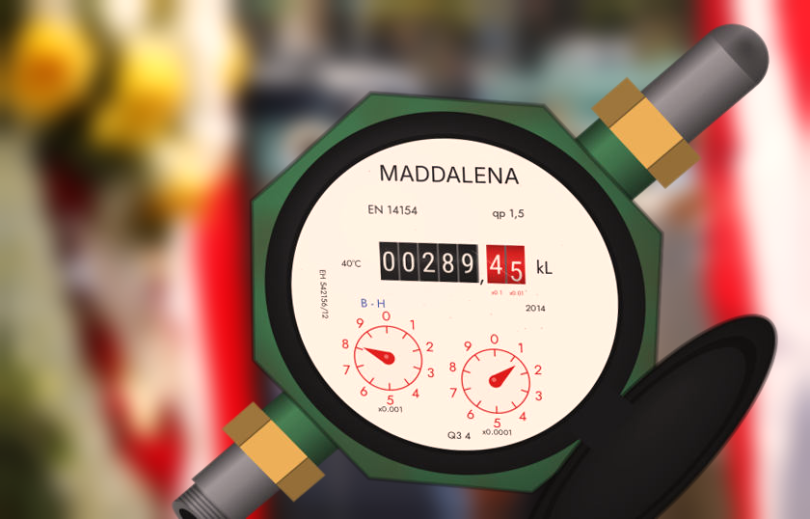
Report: 289.4481,kL
